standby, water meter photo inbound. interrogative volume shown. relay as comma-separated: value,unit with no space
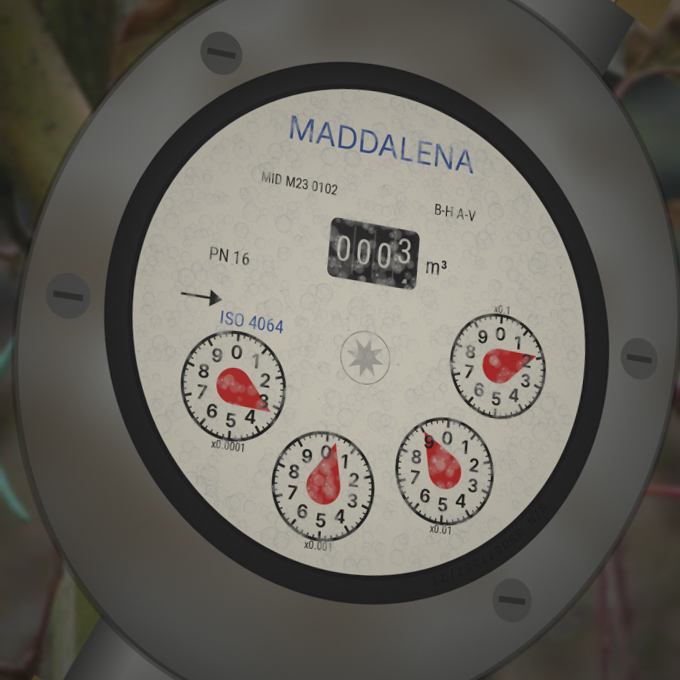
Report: 3.1903,m³
